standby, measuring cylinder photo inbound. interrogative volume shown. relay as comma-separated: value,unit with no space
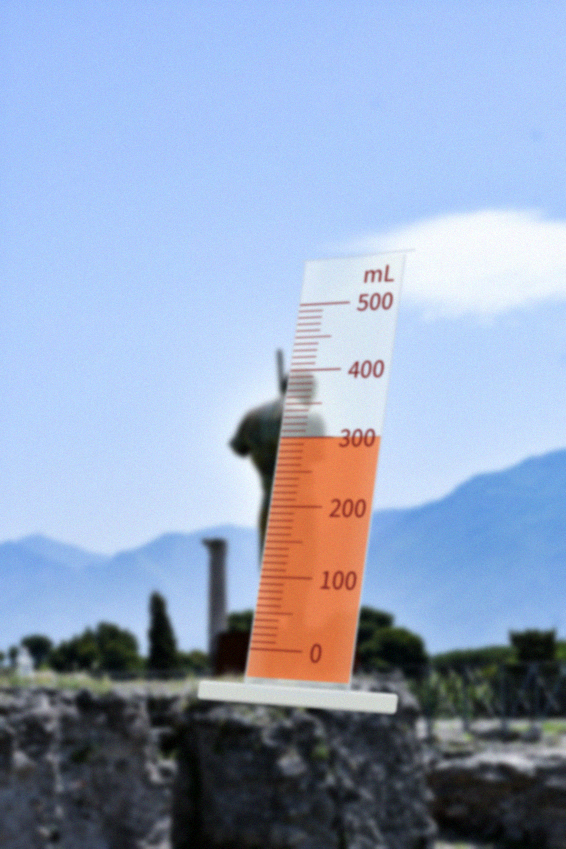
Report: 300,mL
